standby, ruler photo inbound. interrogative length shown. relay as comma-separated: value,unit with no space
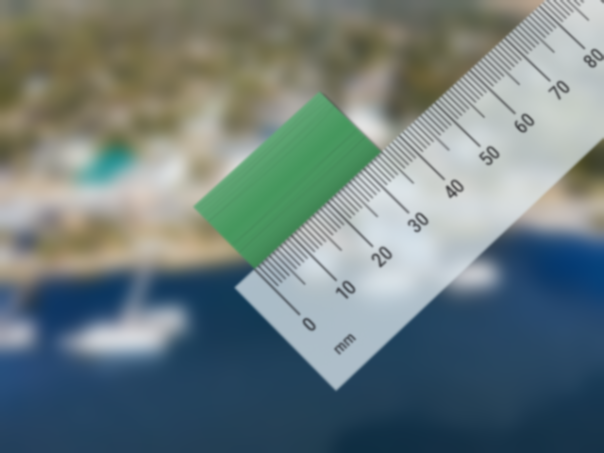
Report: 35,mm
